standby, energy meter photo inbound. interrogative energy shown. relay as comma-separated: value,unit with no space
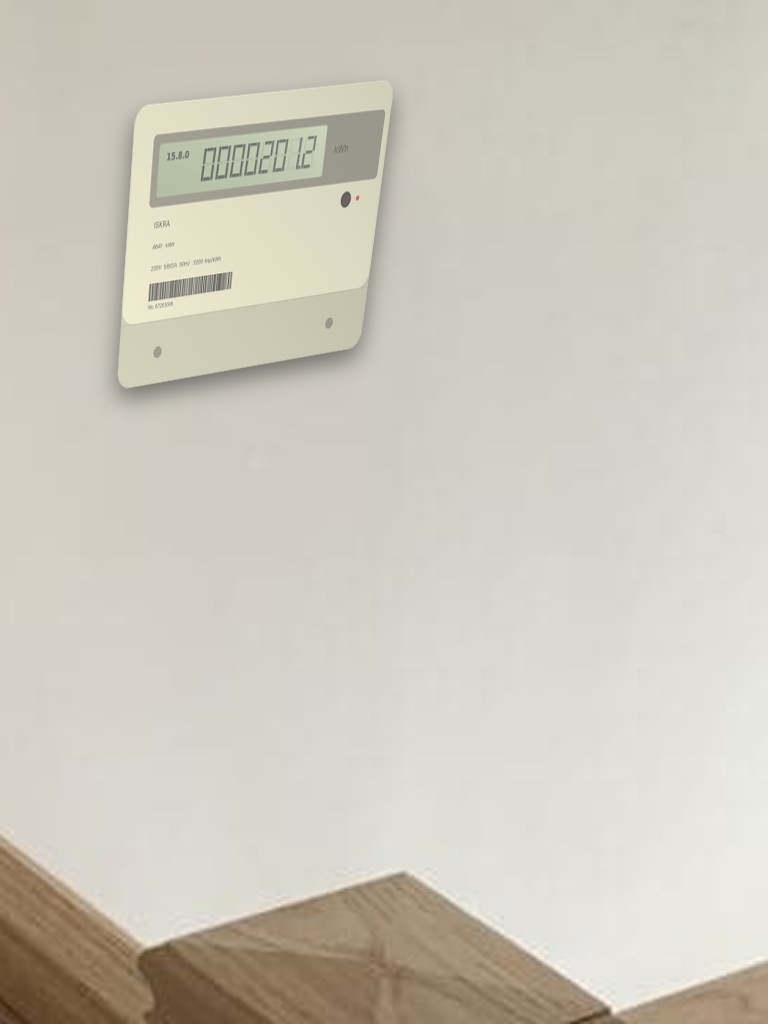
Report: 201.2,kWh
